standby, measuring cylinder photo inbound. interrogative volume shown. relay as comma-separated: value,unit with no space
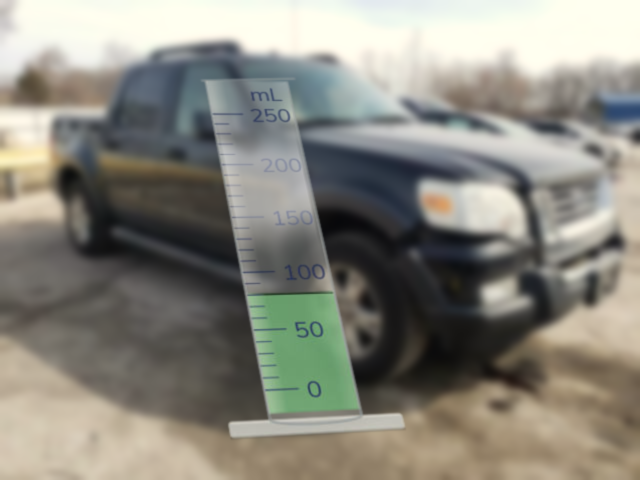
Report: 80,mL
